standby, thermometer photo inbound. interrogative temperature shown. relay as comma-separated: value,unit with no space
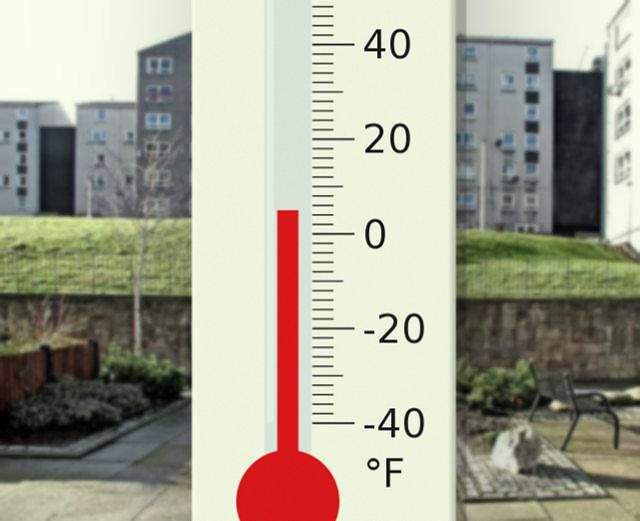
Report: 5,°F
